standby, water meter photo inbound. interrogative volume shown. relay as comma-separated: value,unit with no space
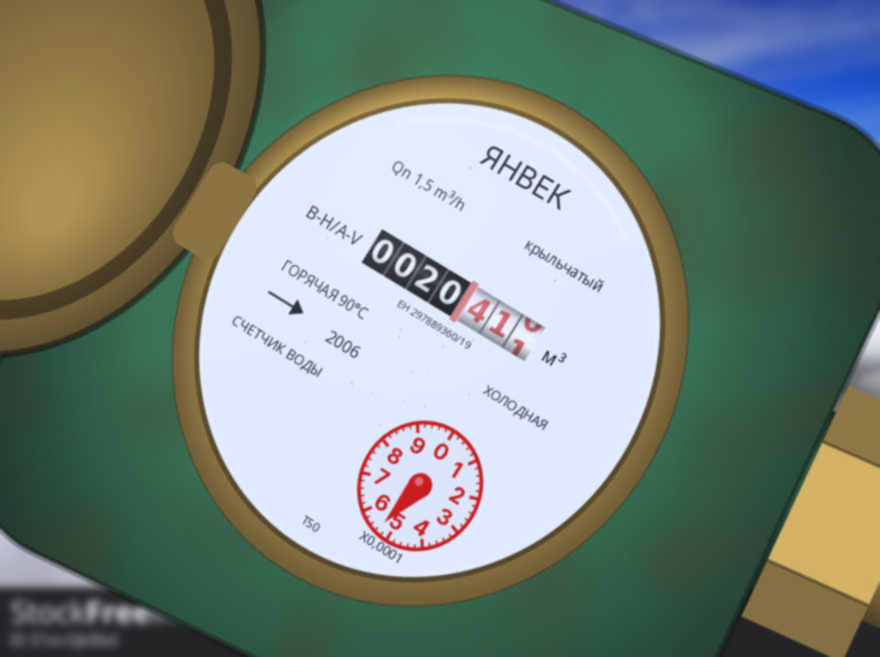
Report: 20.4105,m³
